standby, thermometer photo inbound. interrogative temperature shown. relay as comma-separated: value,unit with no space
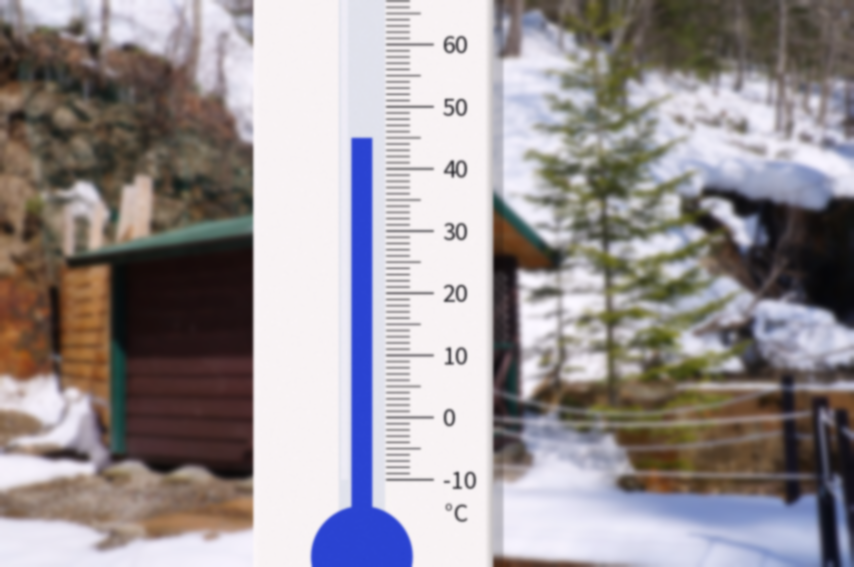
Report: 45,°C
